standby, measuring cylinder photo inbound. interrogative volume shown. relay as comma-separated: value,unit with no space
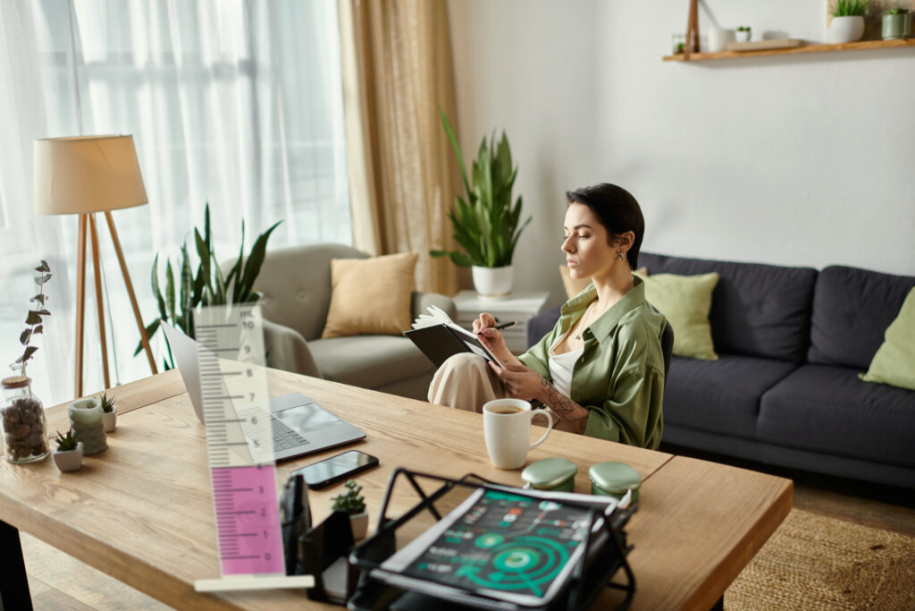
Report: 4,mL
